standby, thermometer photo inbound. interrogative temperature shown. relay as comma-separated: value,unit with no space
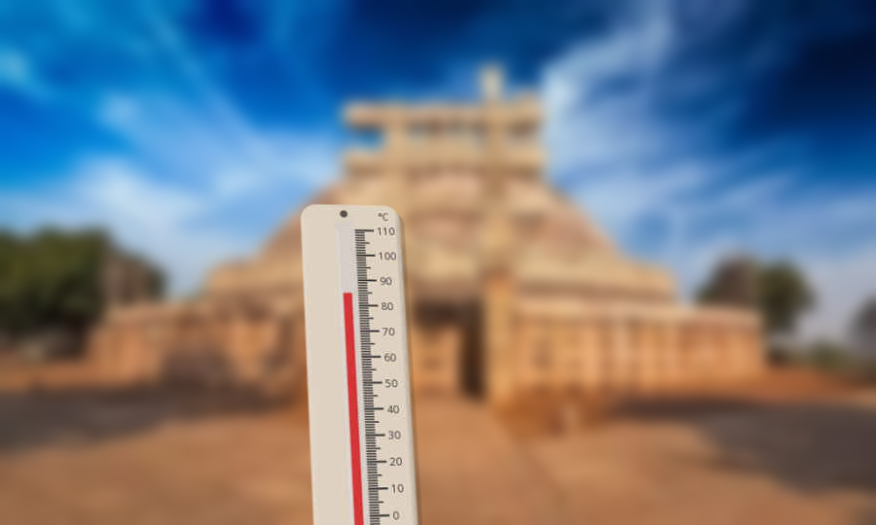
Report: 85,°C
